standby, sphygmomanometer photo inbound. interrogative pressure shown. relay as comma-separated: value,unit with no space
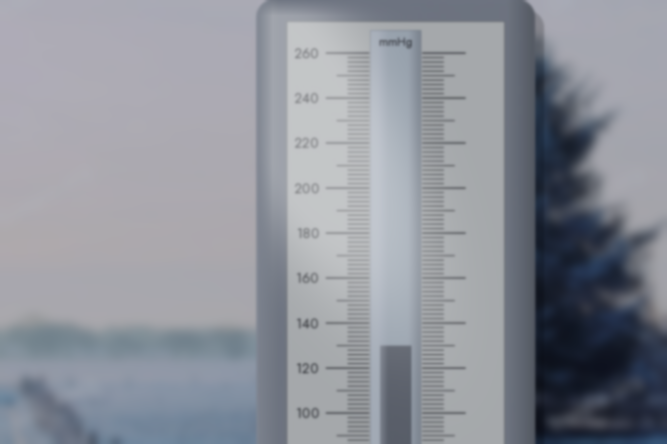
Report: 130,mmHg
